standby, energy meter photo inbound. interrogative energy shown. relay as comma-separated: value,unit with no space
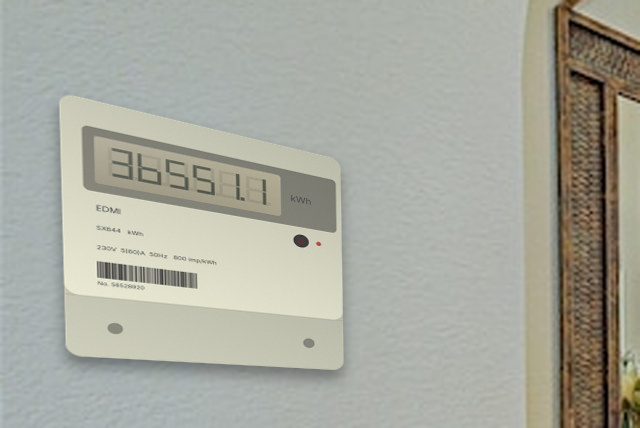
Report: 36551.1,kWh
